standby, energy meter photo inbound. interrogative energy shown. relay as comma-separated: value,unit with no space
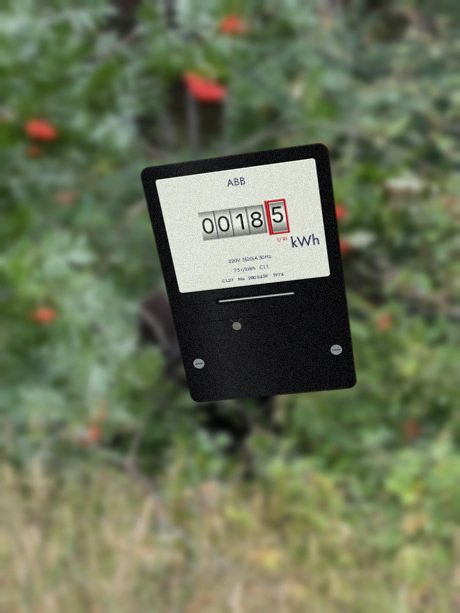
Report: 18.5,kWh
